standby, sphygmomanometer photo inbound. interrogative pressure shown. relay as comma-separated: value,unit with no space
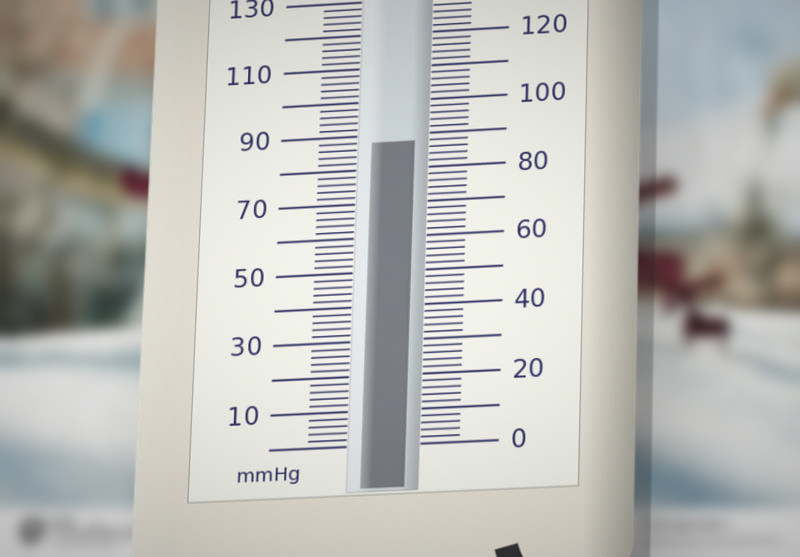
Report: 88,mmHg
